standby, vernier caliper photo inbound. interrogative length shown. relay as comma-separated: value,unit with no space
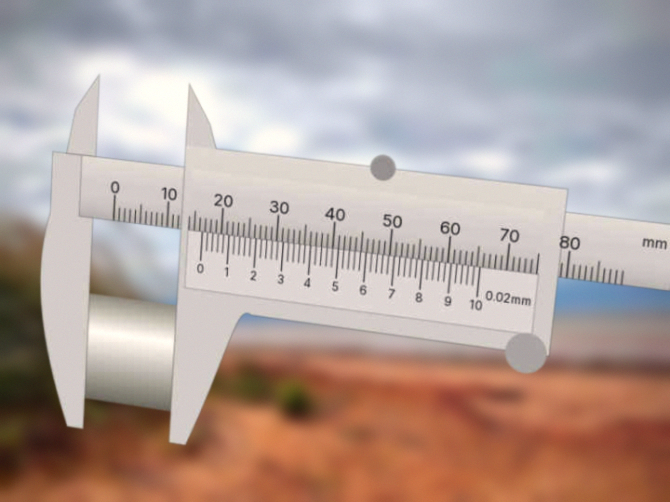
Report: 16.5,mm
